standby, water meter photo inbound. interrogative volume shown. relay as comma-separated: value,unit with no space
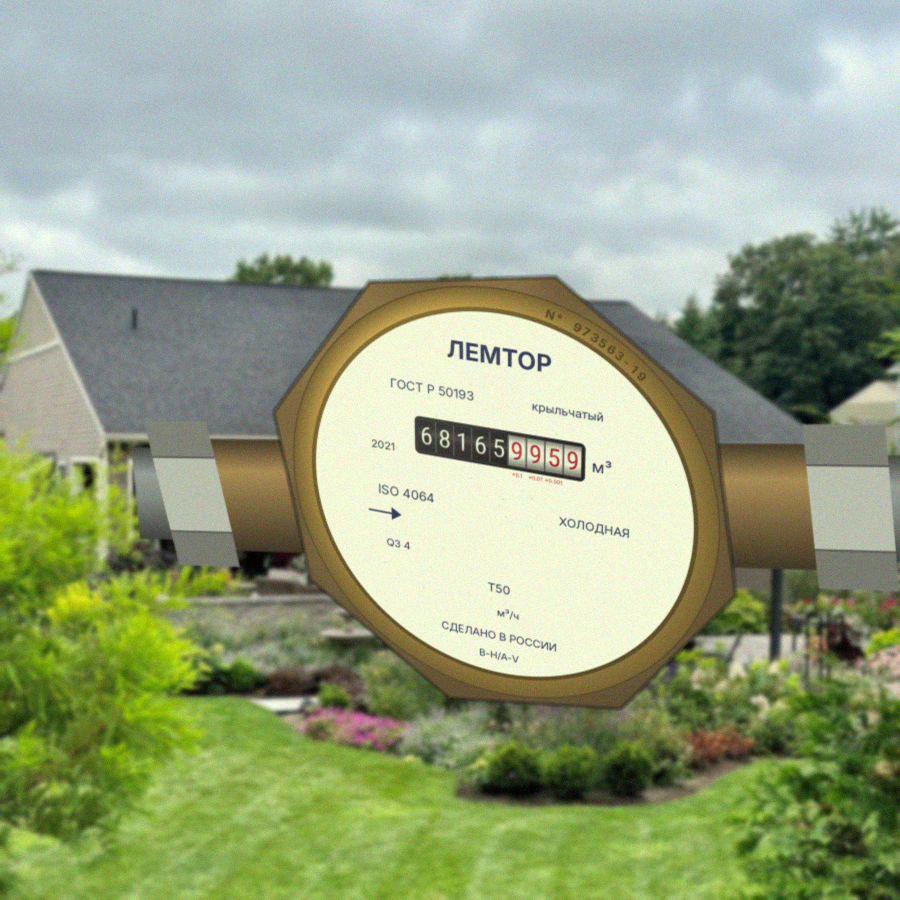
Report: 68165.9959,m³
